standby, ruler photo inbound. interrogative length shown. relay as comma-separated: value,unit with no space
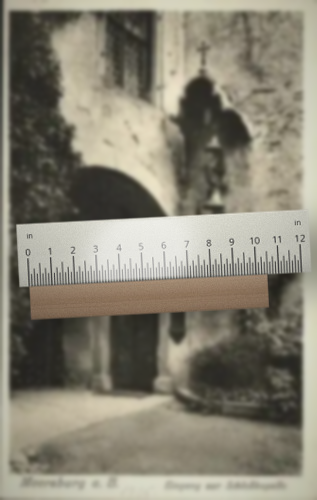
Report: 10.5,in
